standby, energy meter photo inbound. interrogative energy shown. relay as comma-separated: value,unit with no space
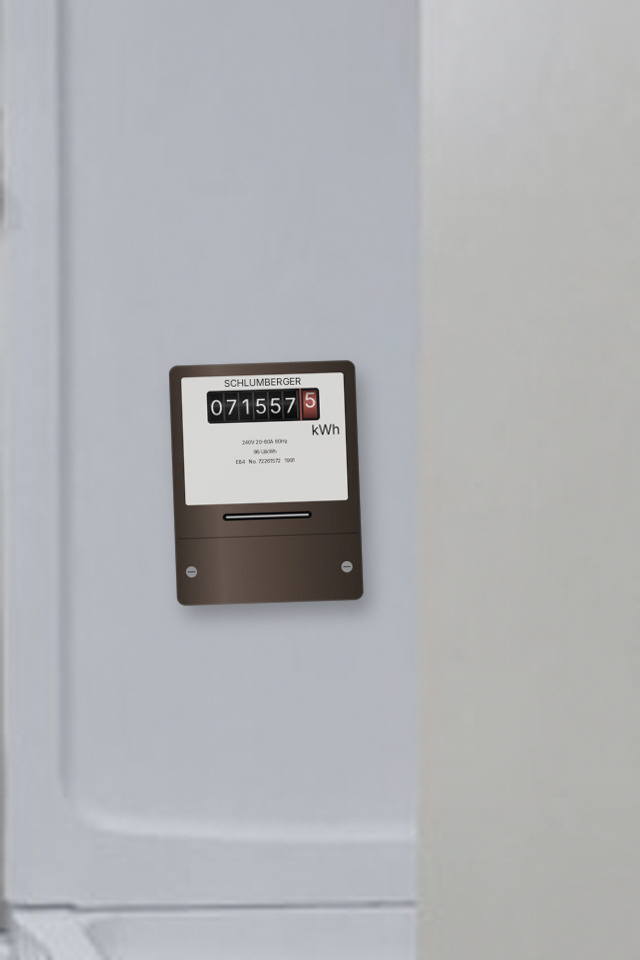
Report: 71557.5,kWh
